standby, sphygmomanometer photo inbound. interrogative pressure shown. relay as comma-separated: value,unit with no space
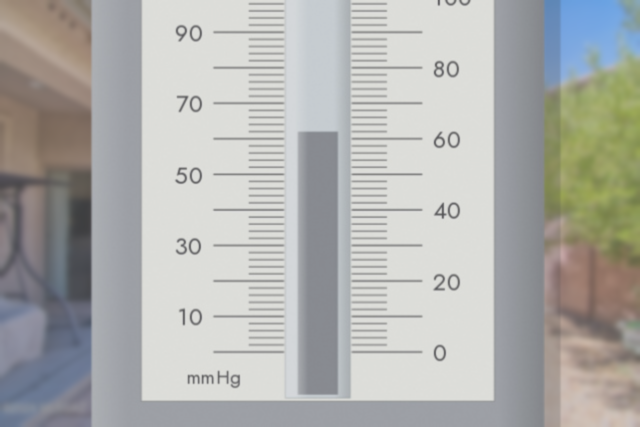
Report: 62,mmHg
